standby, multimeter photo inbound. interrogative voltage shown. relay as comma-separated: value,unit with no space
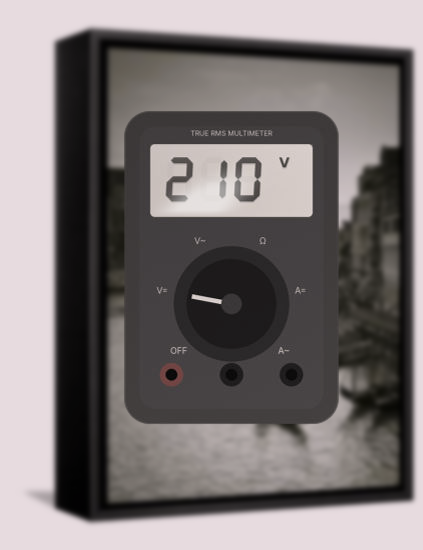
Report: 210,V
